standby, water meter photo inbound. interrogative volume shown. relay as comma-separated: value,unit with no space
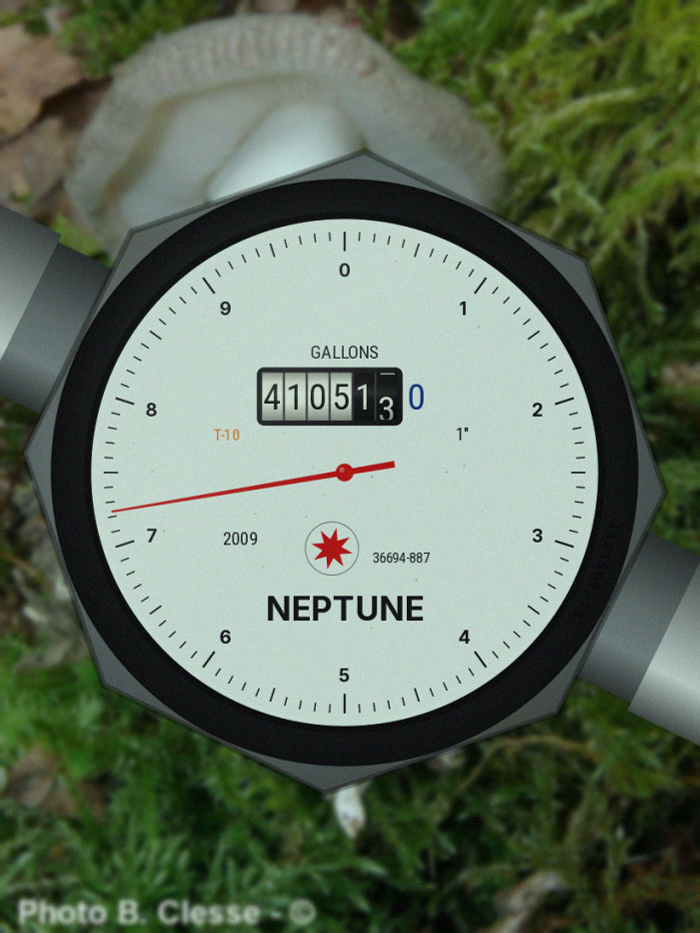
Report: 4105127.2,gal
